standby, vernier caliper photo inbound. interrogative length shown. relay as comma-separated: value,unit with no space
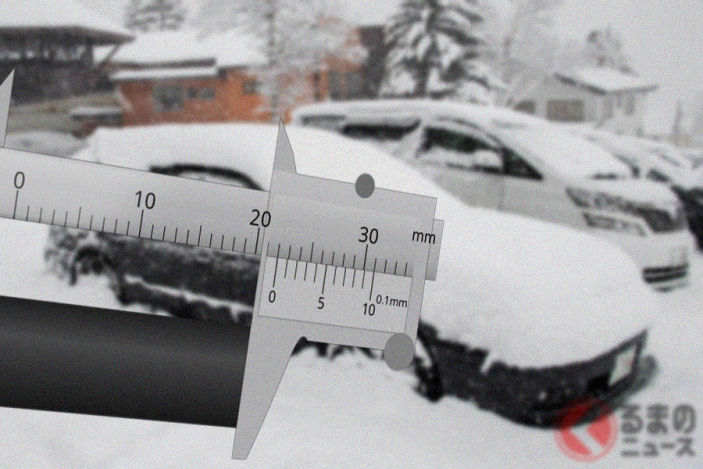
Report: 22.0,mm
